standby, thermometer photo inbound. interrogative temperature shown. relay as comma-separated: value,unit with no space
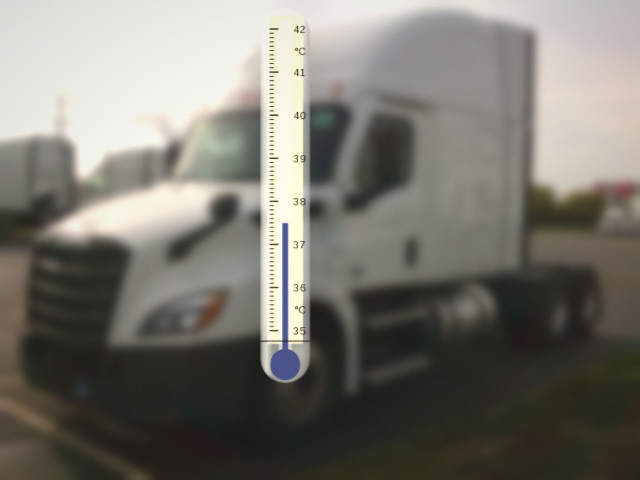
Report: 37.5,°C
